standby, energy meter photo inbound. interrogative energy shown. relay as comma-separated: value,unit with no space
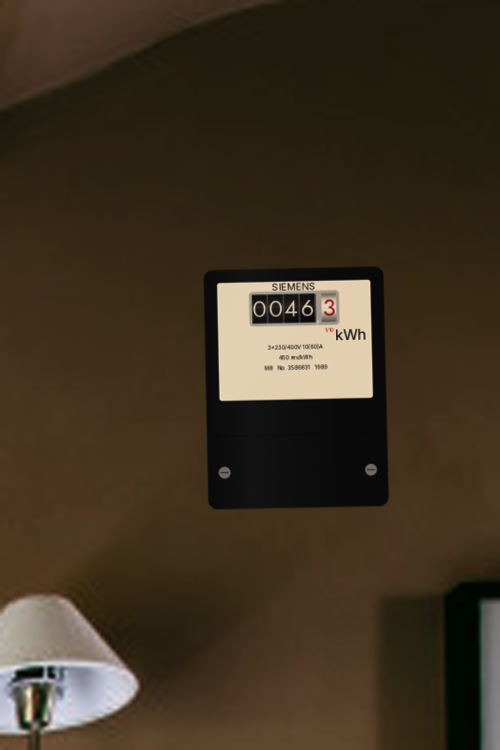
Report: 46.3,kWh
